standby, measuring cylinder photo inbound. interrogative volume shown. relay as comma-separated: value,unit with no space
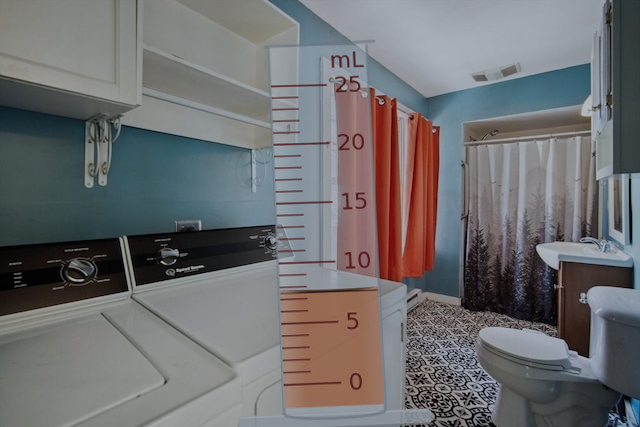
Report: 7.5,mL
